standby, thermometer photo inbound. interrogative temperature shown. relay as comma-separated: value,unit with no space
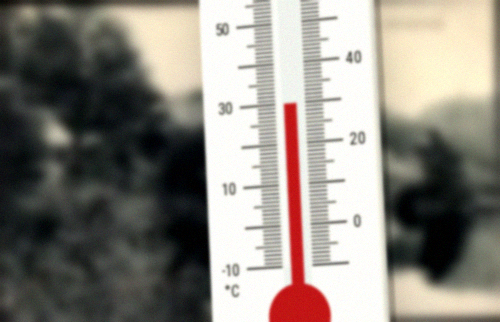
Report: 30,°C
